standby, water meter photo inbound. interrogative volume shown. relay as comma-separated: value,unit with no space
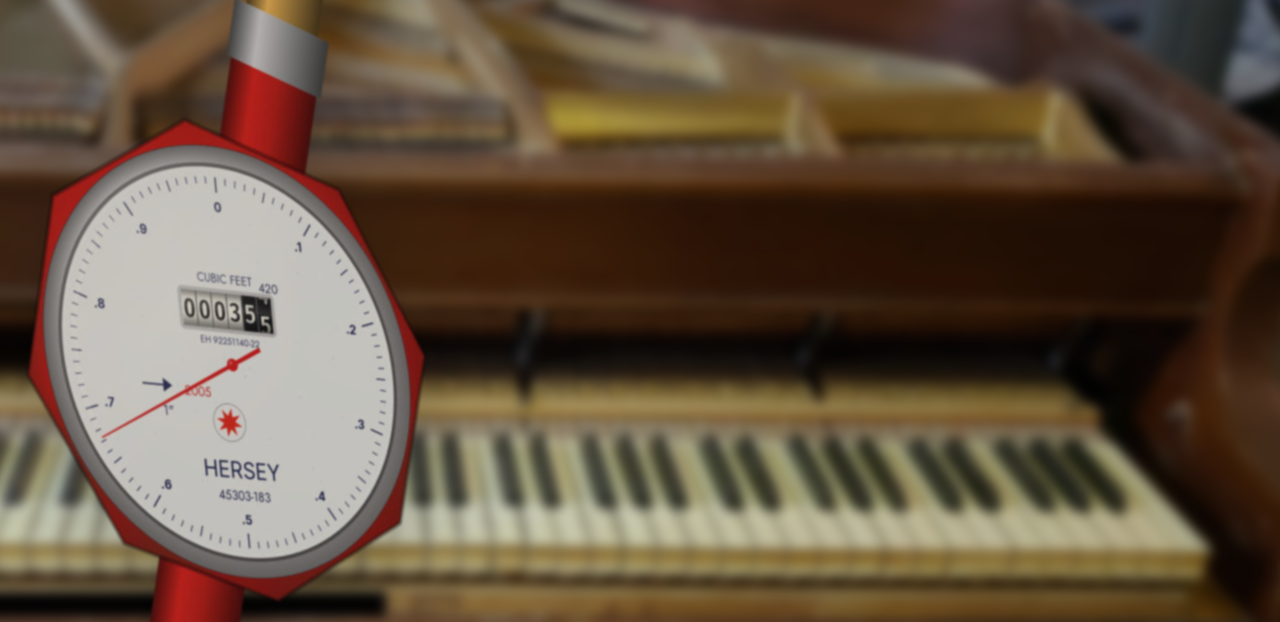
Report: 354.67,ft³
